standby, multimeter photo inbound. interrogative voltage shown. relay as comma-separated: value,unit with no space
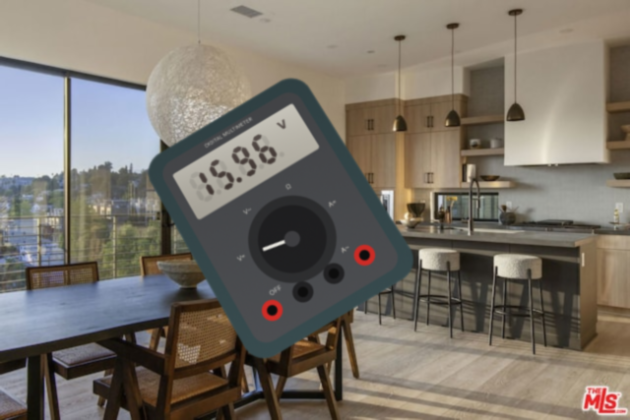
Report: 15.96,V
